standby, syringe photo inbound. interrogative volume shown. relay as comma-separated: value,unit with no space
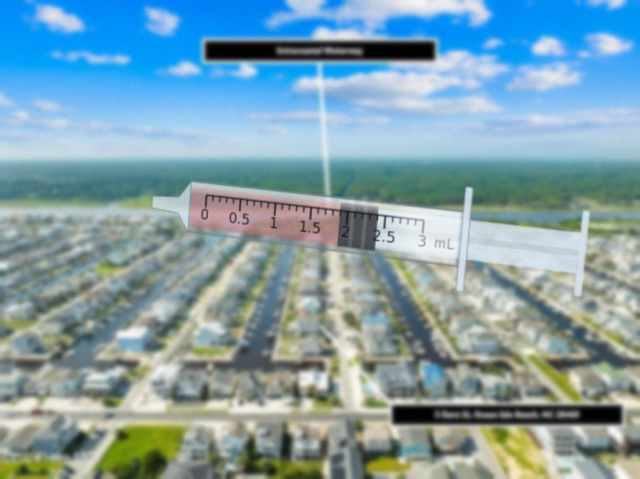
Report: 1.9,mL
